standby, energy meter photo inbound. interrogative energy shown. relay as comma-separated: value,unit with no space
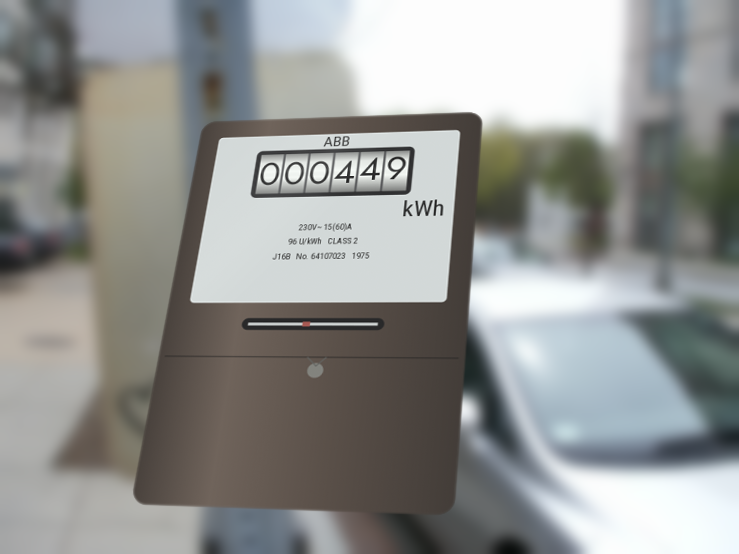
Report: 449,kWh
